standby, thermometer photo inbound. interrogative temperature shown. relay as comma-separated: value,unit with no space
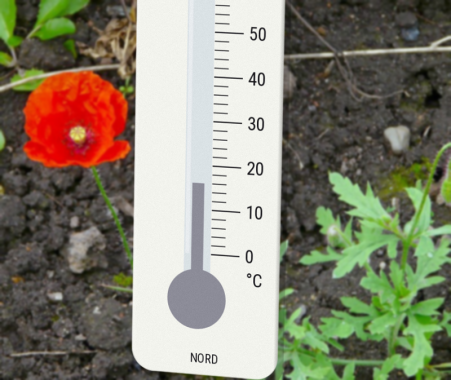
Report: 16,°C
